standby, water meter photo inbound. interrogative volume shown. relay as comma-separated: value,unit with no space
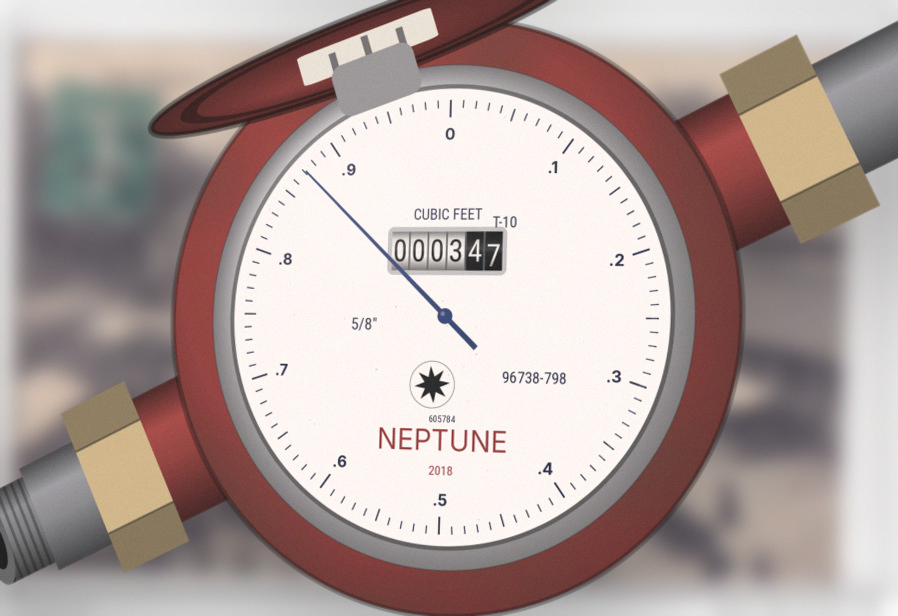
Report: 346.87,ft³
